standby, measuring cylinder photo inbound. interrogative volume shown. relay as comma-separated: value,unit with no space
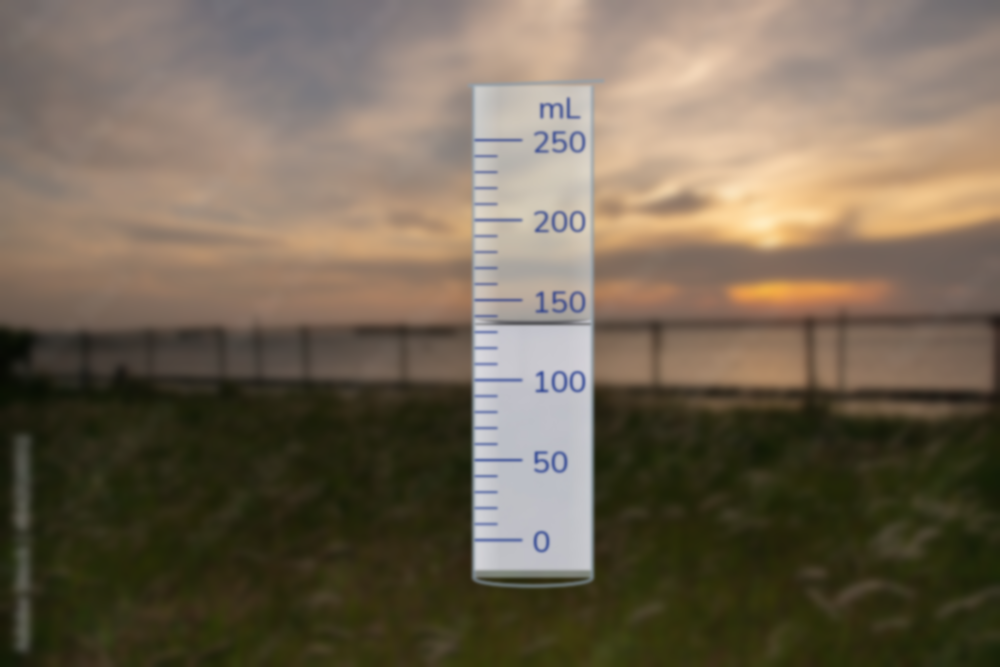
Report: 135,mL
